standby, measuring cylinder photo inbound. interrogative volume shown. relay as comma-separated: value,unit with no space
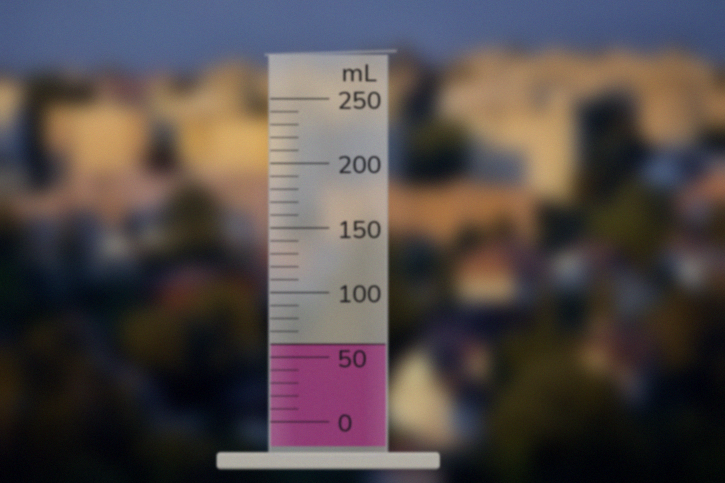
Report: 60,mL
